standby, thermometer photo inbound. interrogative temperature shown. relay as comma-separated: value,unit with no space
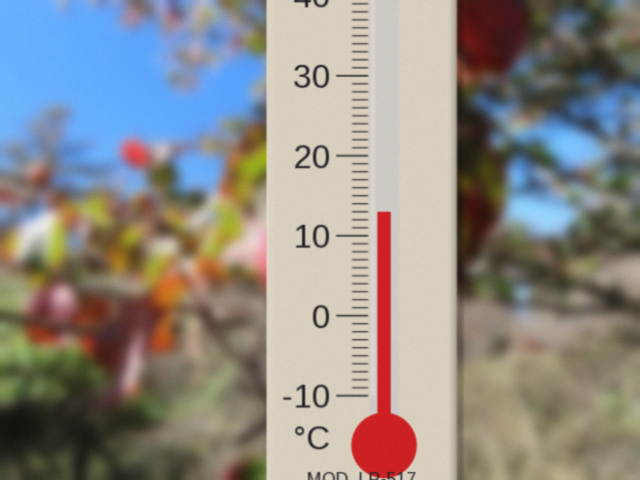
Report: 13,°C
